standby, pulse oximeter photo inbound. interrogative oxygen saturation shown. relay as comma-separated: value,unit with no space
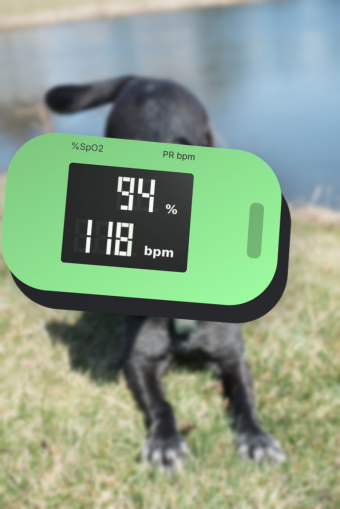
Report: 94,%
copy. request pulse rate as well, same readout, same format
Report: 118,bpm
